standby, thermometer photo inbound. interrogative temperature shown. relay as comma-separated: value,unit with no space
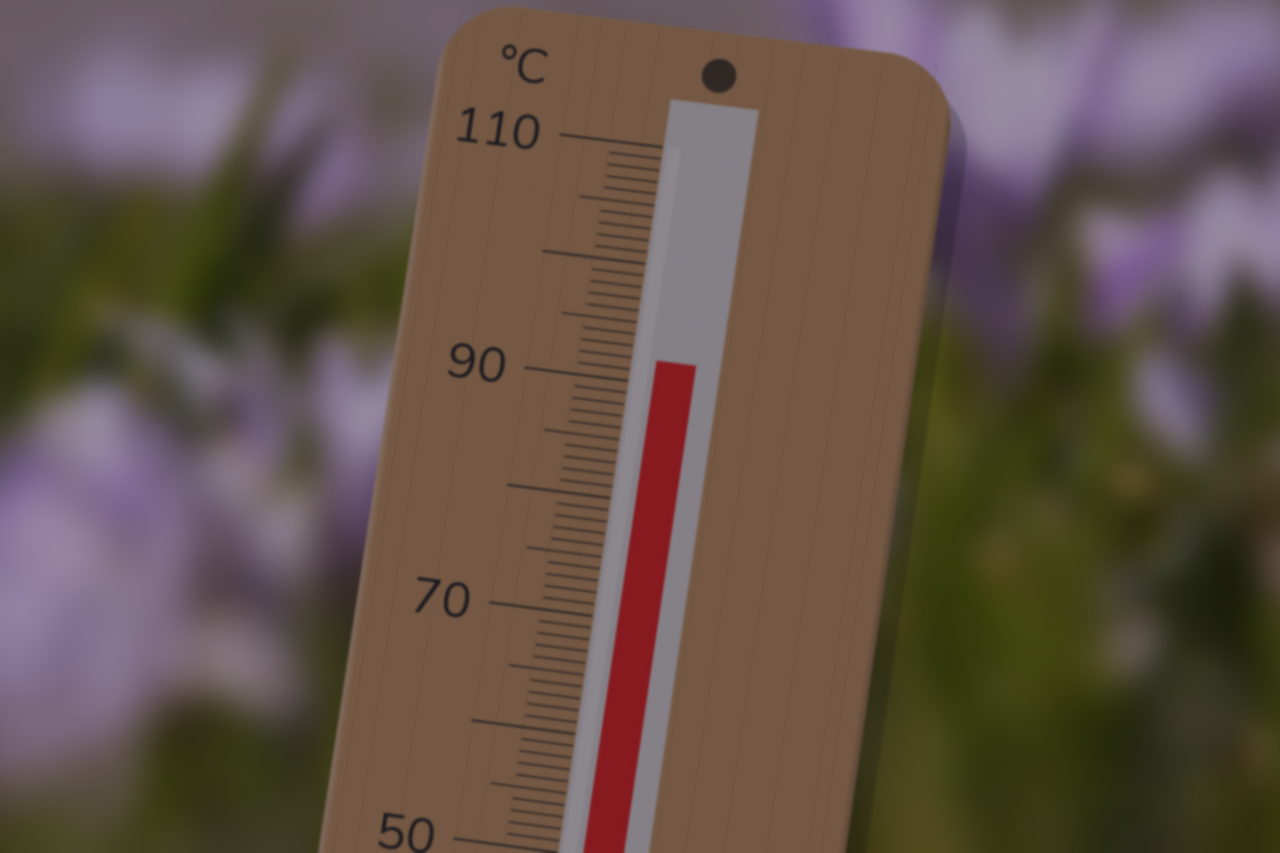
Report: 92,°C
